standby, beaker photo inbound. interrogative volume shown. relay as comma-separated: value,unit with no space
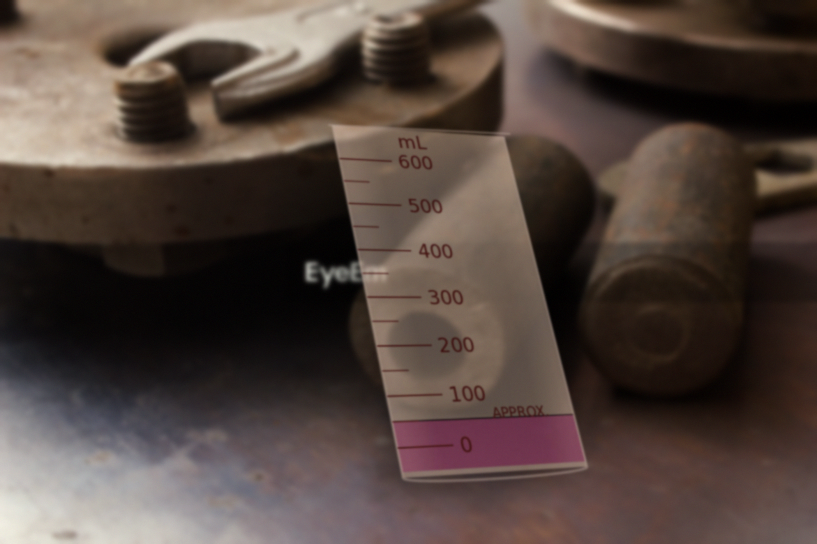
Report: 50,mL
